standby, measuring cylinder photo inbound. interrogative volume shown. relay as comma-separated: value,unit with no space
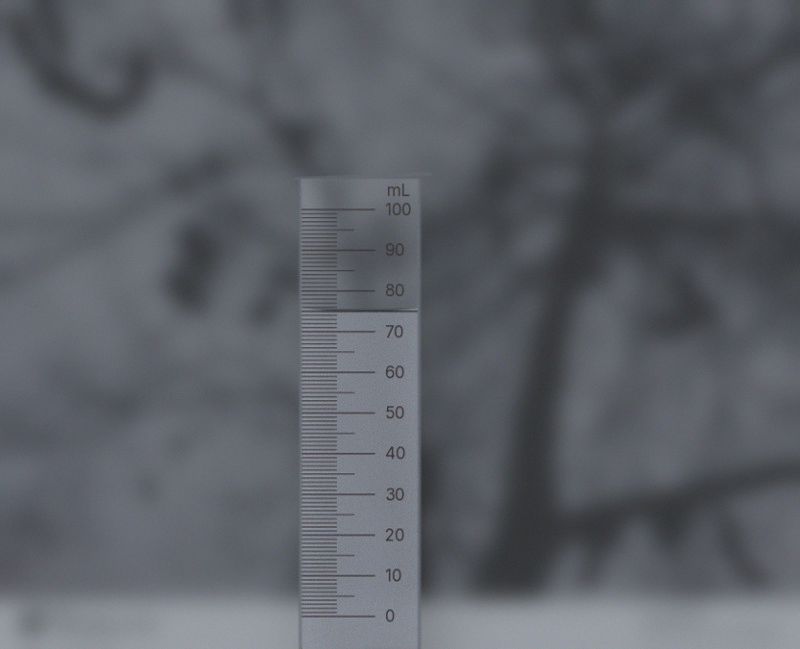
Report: 75,mL
